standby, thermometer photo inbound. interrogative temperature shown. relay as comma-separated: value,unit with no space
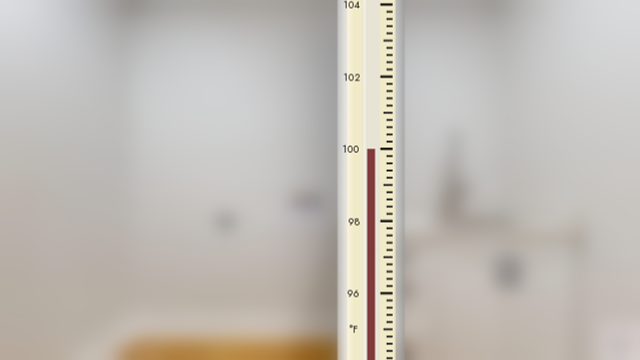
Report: 100,°F
